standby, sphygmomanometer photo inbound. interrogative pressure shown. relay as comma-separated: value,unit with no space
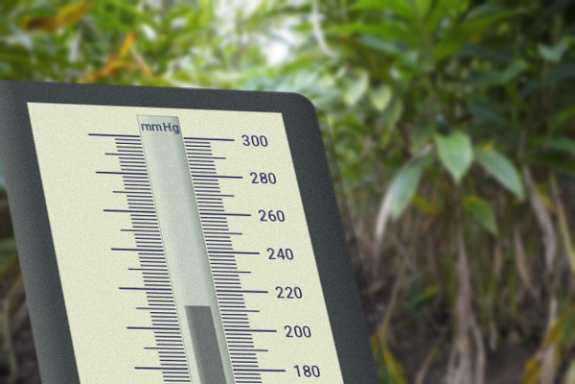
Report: 212,mmHg
